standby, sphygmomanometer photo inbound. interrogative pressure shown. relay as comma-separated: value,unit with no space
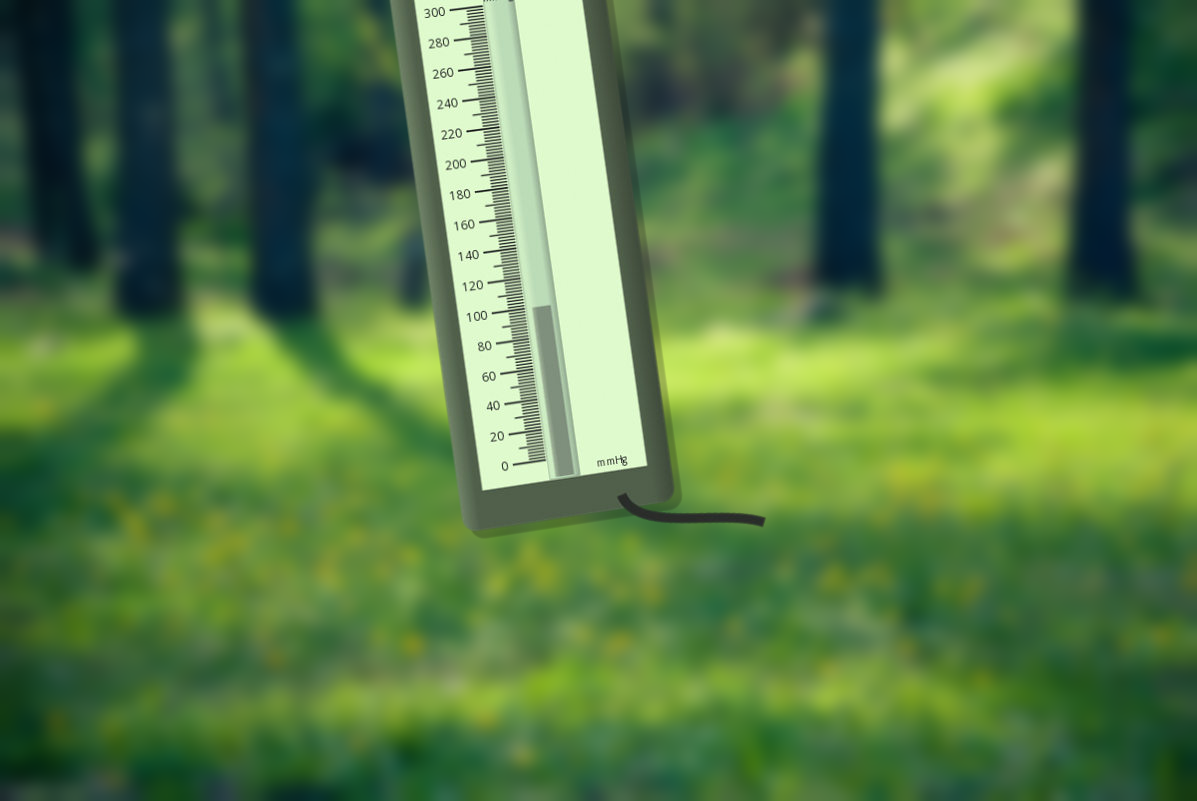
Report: 100,mmHg
